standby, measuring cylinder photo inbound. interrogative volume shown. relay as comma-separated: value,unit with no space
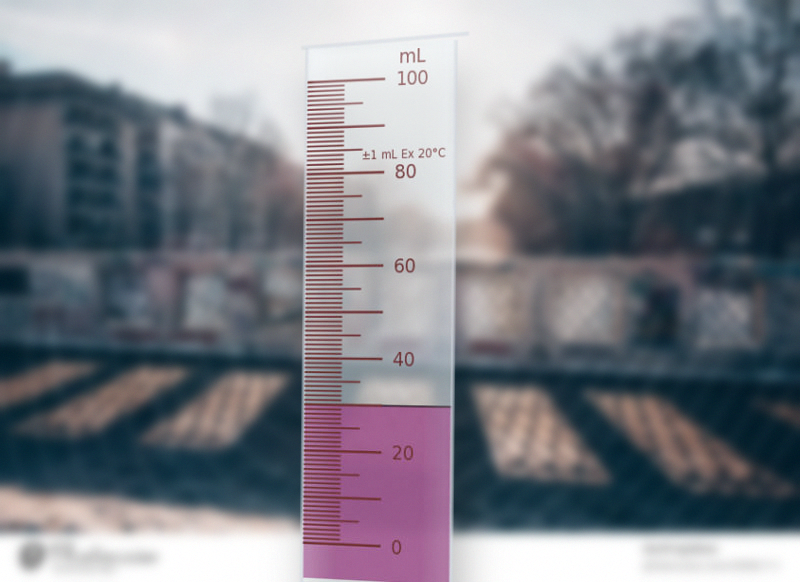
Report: 30,mL
